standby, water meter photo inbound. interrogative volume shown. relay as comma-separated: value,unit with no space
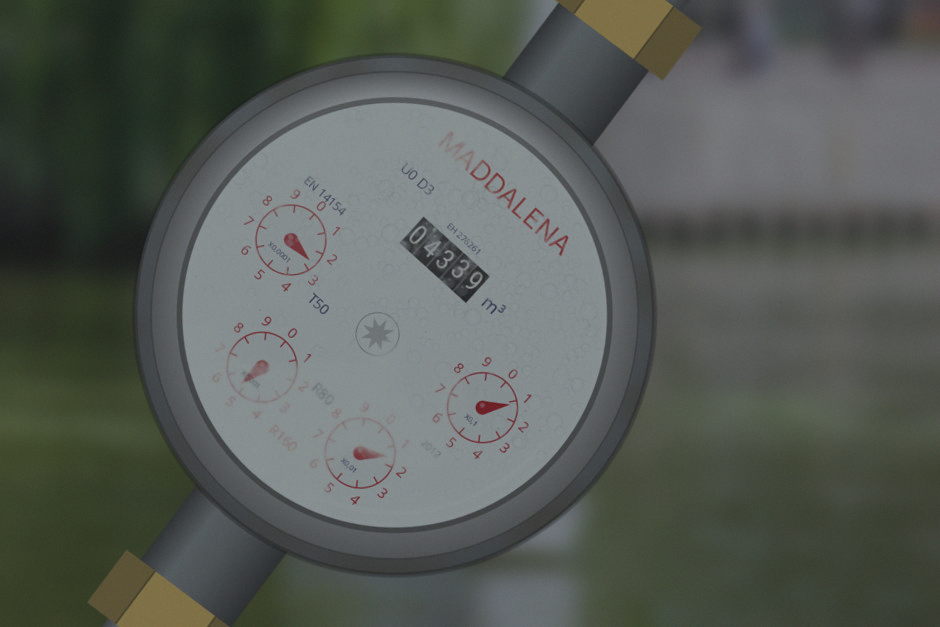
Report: 4339.1152,m³
